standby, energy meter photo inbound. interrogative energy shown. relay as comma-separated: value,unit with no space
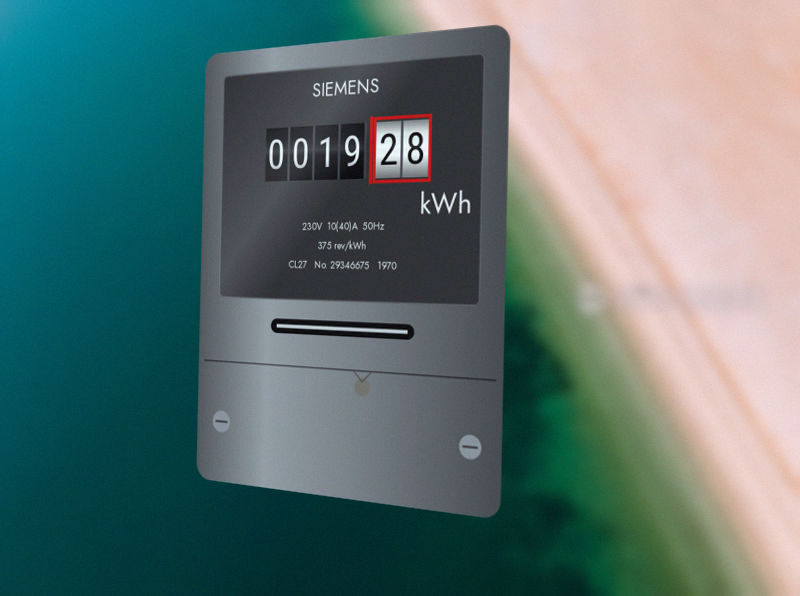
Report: 19.28,kWh
